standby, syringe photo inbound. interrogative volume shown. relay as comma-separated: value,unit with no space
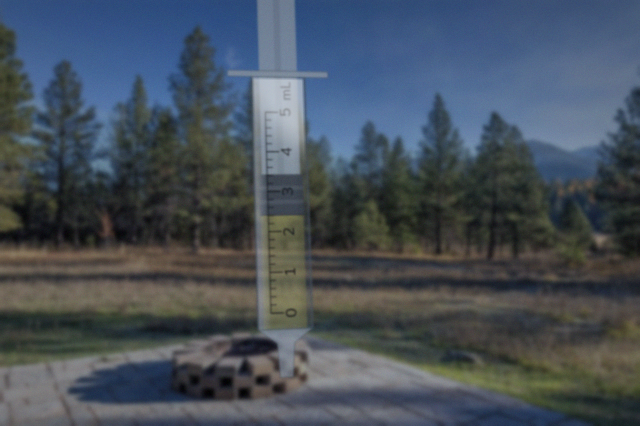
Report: 2.4,mL
